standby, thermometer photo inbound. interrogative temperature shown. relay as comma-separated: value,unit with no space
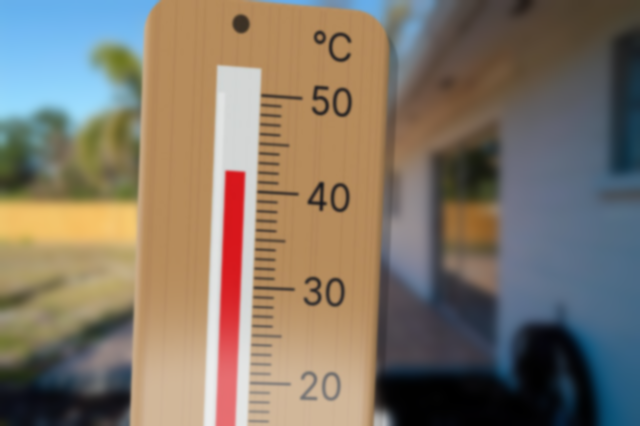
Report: 42,°C
